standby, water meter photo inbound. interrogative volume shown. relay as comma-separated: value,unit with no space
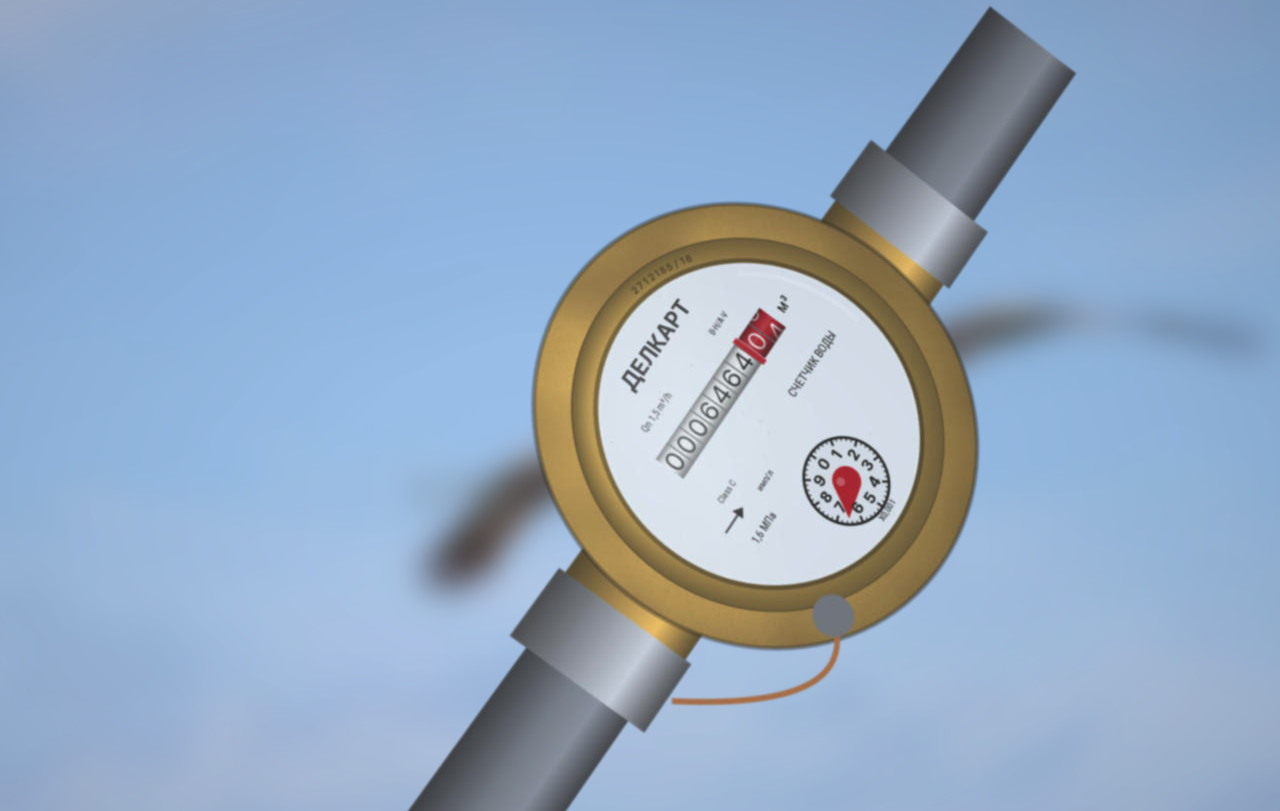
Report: 6464.036,m³
